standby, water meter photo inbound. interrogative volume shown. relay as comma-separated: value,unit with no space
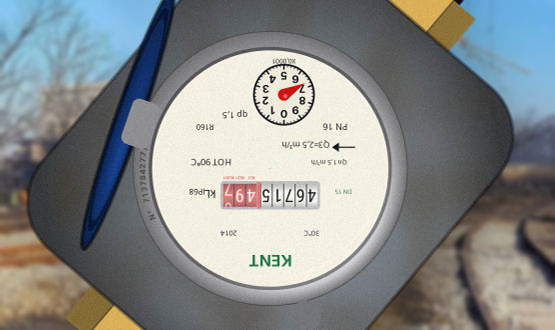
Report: 46715.4966,kL
